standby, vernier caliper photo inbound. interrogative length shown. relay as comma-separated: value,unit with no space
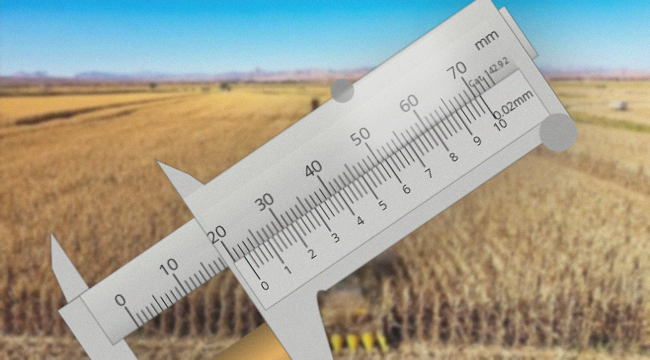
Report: 21.8,mm
